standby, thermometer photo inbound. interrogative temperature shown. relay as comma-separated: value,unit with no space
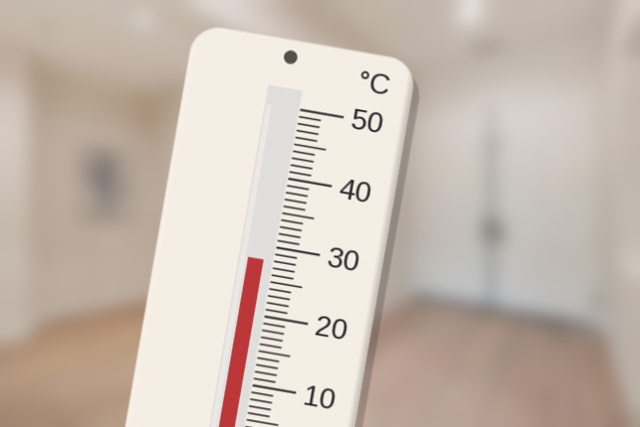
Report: 28,°C
